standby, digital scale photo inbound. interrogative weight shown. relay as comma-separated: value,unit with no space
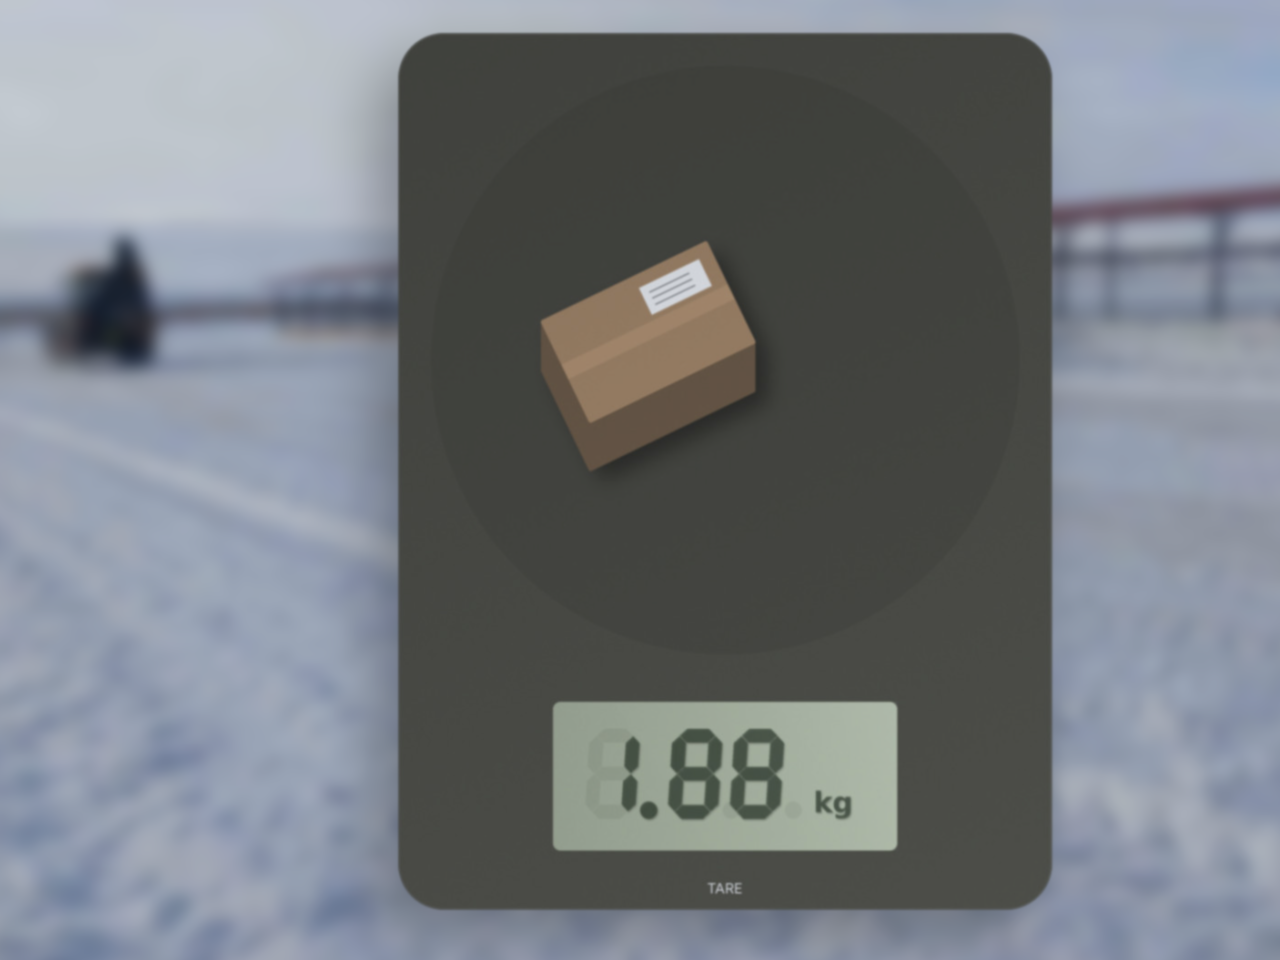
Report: 1.88,kg
